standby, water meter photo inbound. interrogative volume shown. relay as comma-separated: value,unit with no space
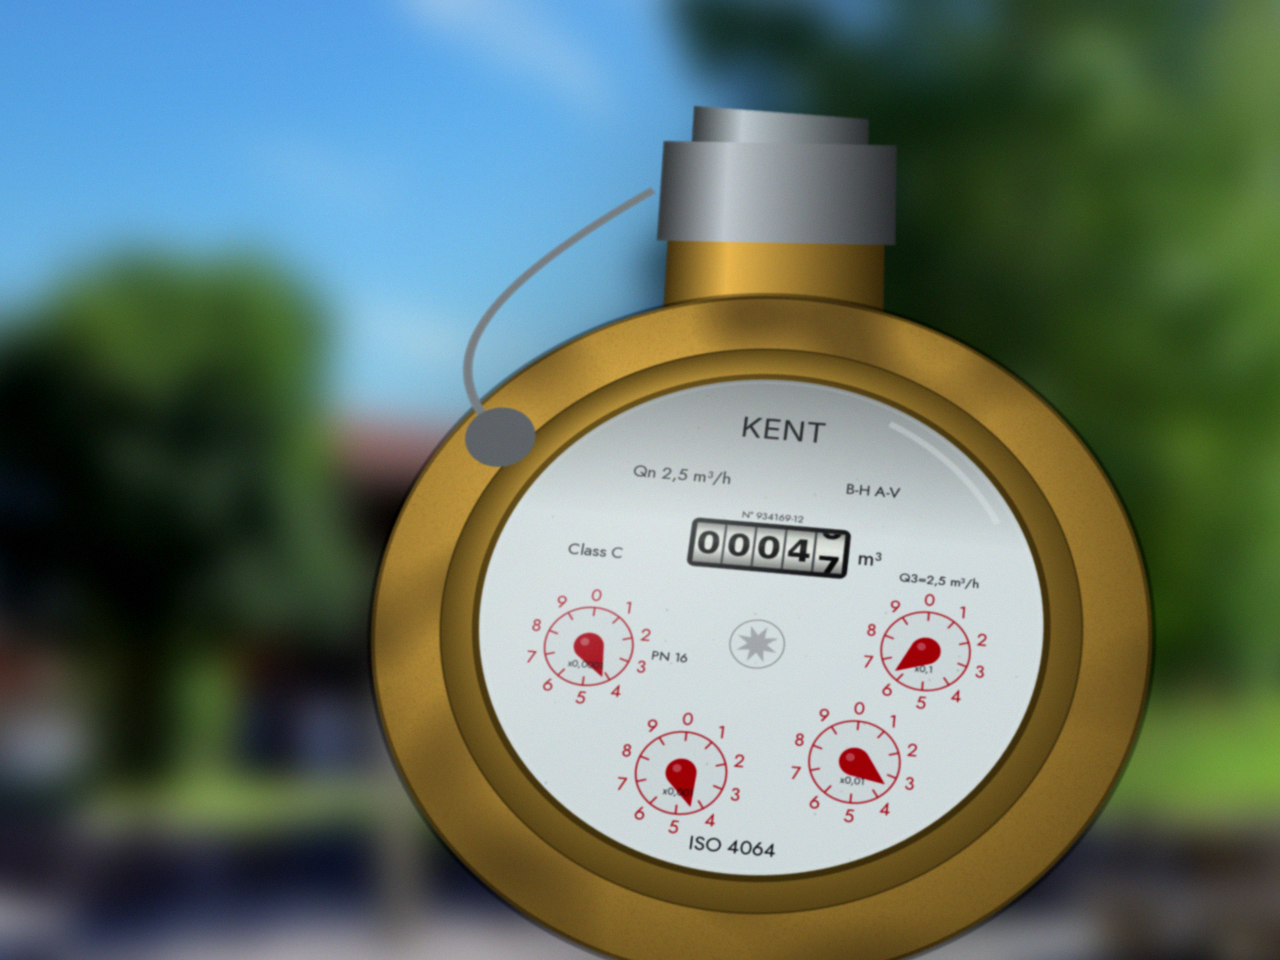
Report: 46.6344,m³
